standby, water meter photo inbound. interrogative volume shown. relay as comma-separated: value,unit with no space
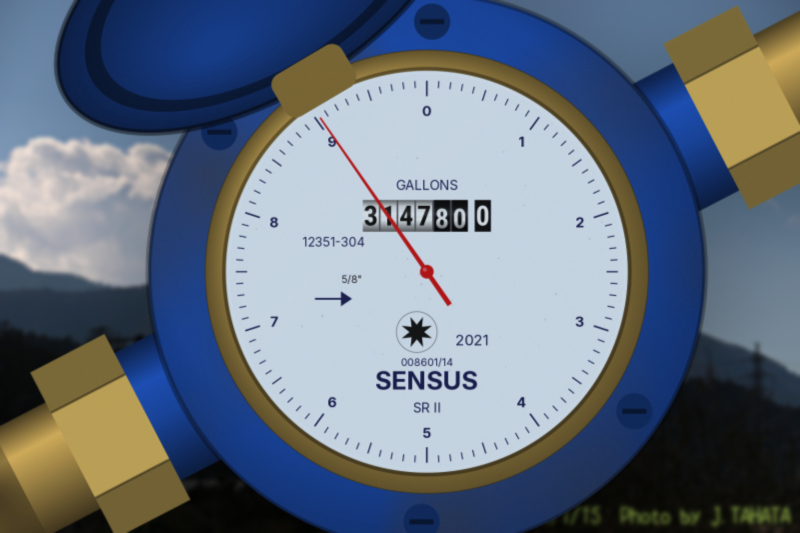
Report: 3147799.0,gal
